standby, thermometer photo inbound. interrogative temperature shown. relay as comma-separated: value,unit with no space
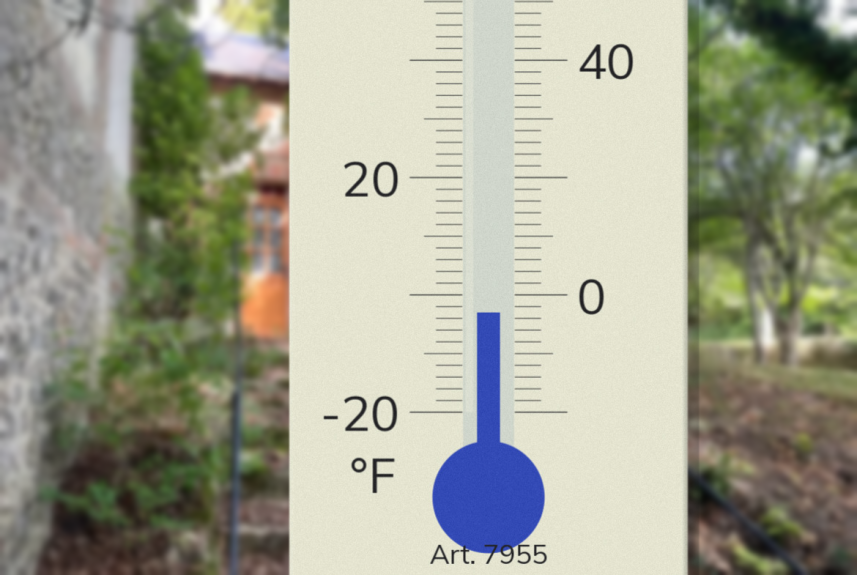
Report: -3,°F
